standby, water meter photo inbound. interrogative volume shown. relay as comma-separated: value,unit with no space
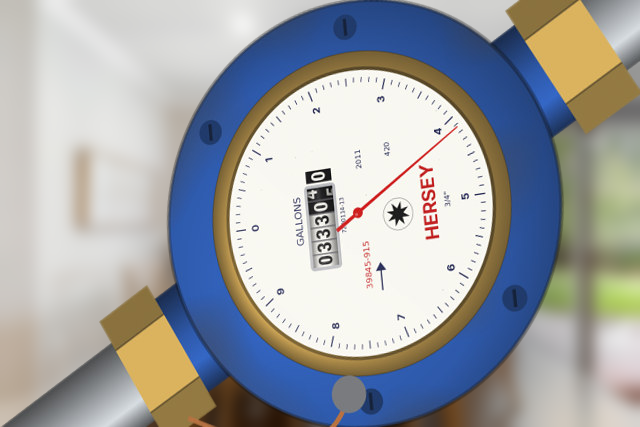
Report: 333044.1,gal
